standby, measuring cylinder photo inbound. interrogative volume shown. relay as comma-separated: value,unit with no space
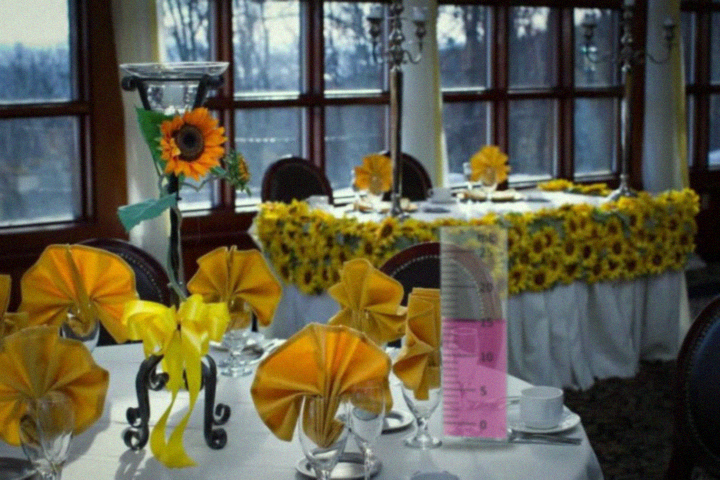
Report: 15,mL
